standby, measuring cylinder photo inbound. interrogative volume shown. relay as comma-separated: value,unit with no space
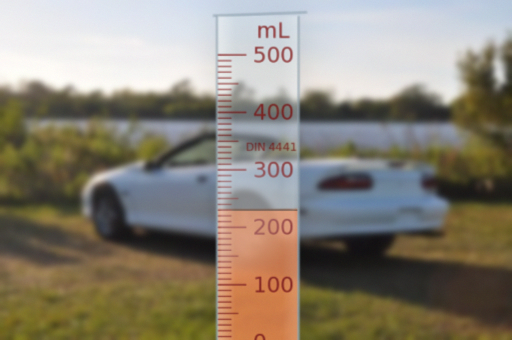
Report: 230,mL
